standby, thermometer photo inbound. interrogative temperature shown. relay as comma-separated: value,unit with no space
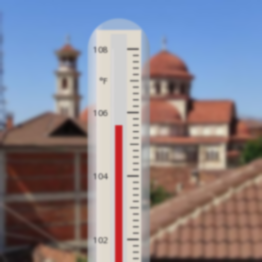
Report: 105.6,°F
